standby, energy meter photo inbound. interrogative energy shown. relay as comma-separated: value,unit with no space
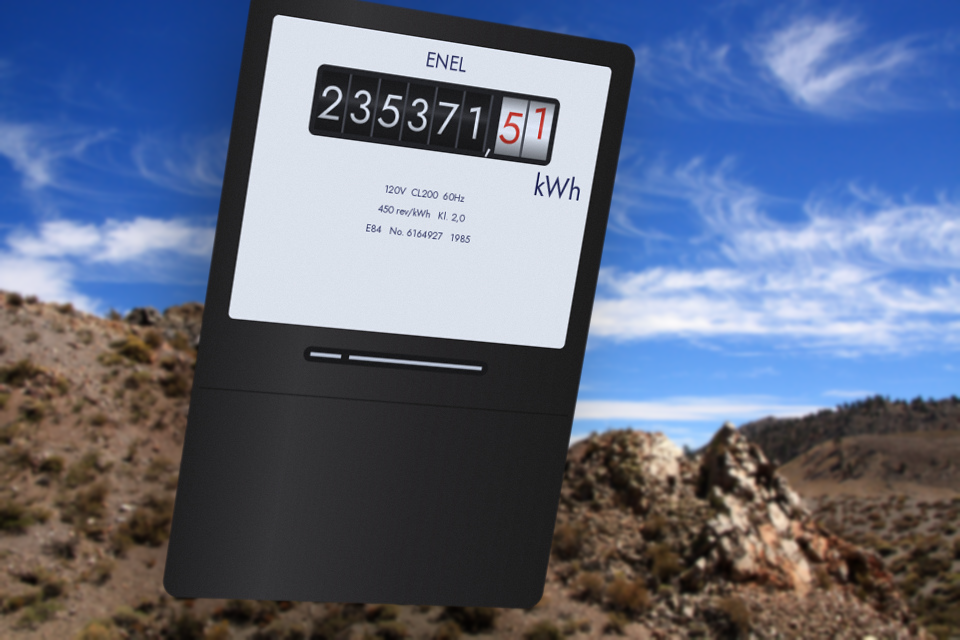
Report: 235371.51,kWh
